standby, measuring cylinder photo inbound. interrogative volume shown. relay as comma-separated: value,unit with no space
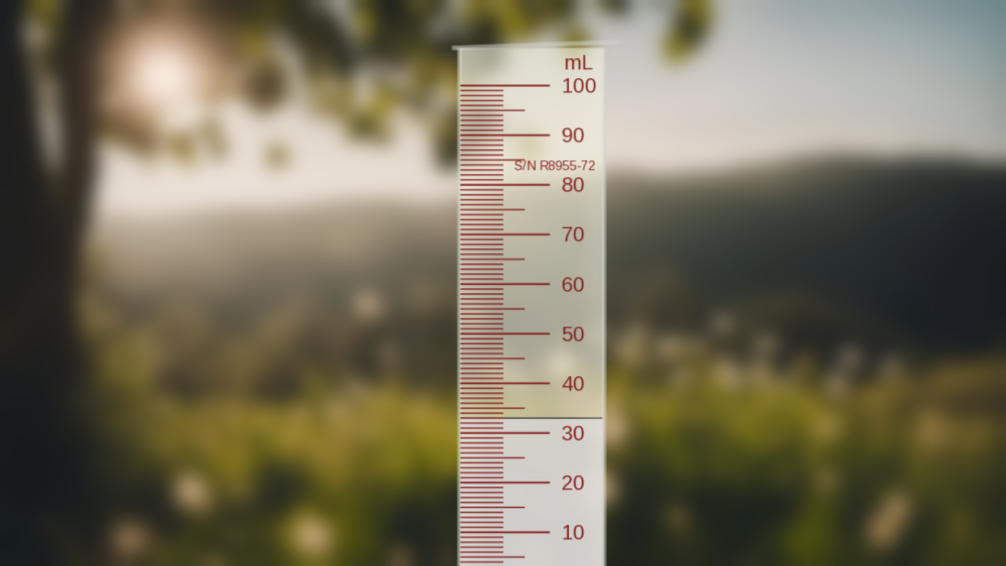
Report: 33,mL
